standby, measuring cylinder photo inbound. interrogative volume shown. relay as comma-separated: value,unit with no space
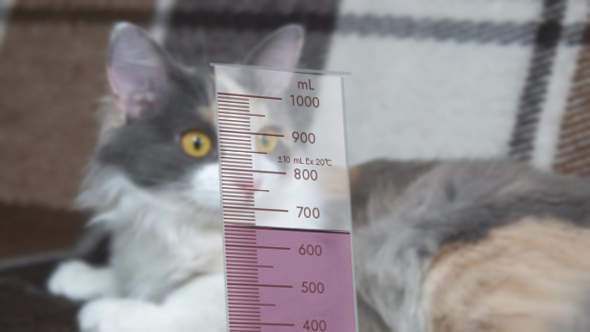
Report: 650,mL
